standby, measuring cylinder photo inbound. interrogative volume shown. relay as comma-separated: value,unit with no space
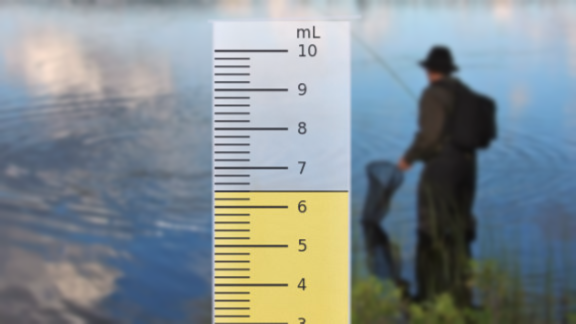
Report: 6.4,mL
